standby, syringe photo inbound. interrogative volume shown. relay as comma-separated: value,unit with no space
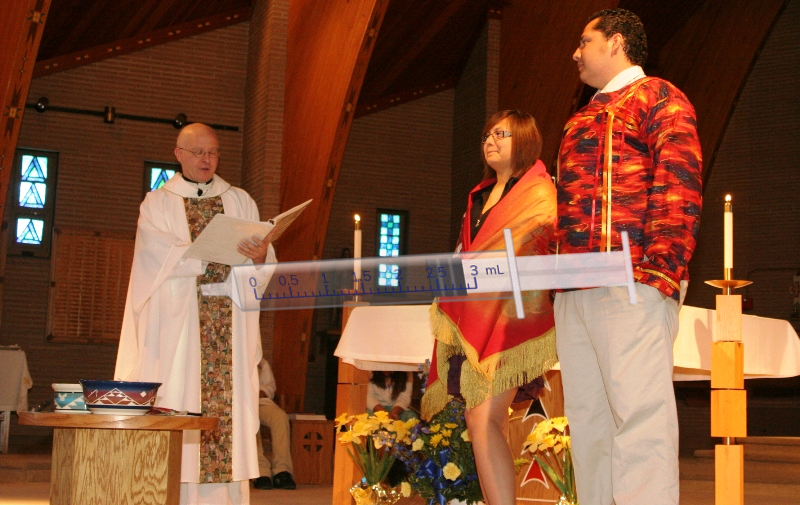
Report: 2.4,mL
